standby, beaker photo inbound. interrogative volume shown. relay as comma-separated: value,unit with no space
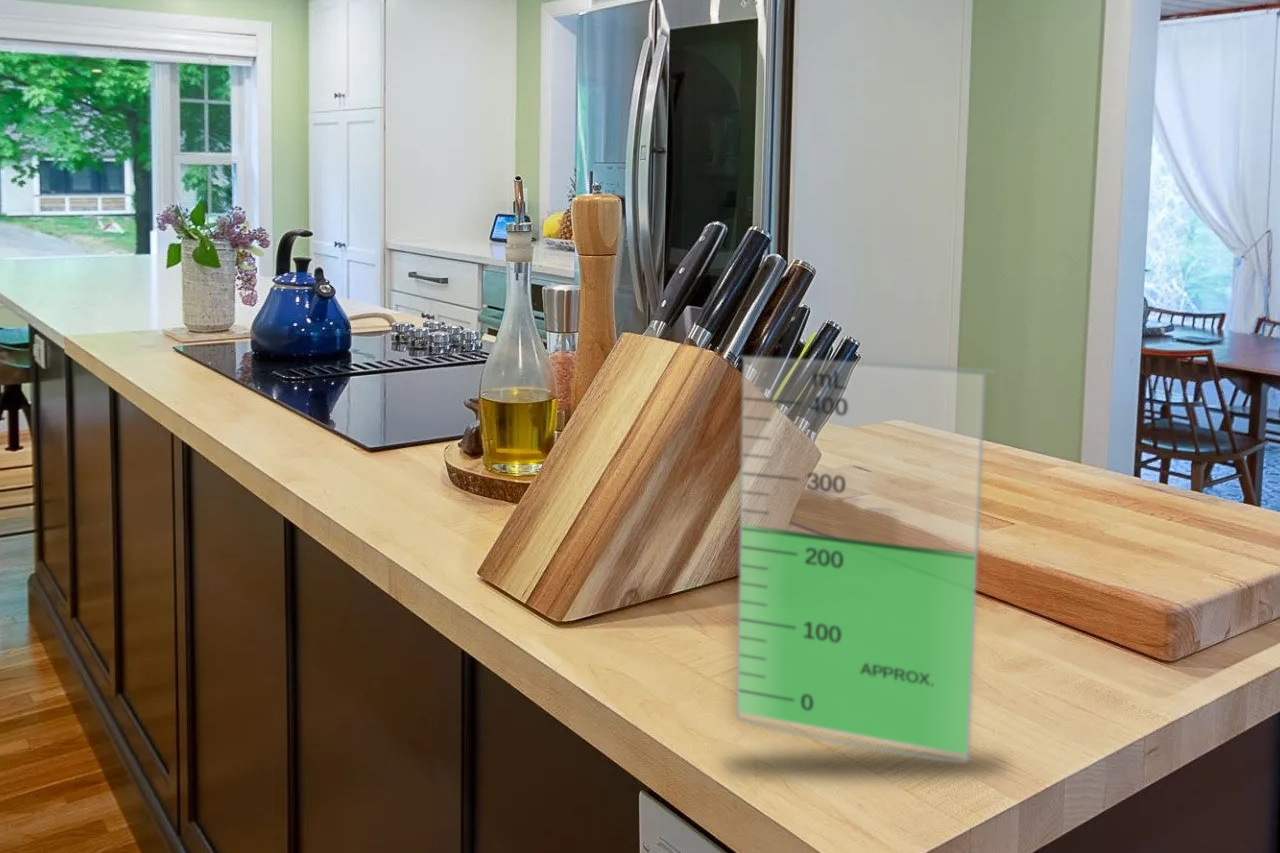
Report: 225,mL
